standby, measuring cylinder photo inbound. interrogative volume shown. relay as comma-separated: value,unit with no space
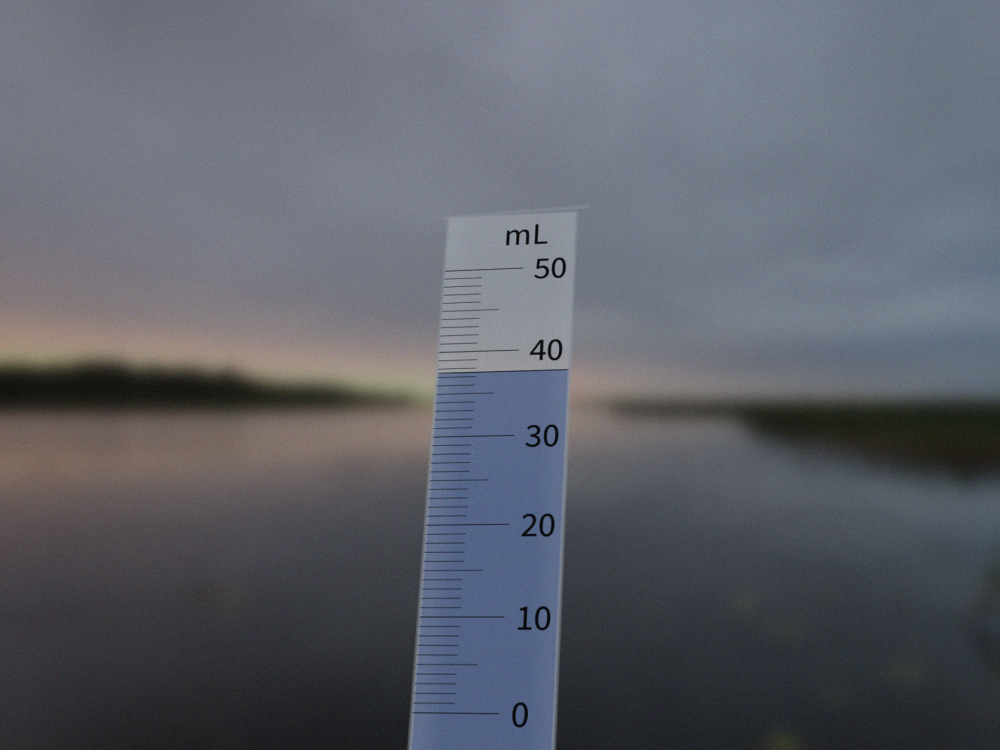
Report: 37.5,mL
